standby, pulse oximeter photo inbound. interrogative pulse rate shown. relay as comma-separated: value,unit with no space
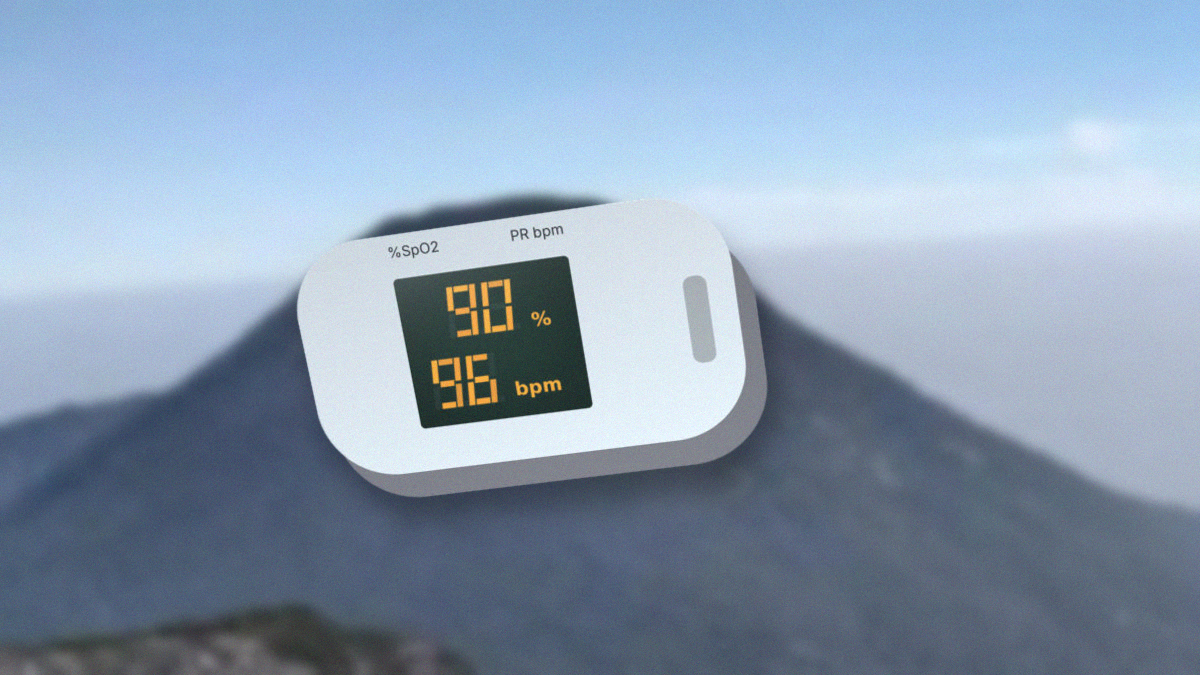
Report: 96,bpm
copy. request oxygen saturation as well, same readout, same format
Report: 90,%
